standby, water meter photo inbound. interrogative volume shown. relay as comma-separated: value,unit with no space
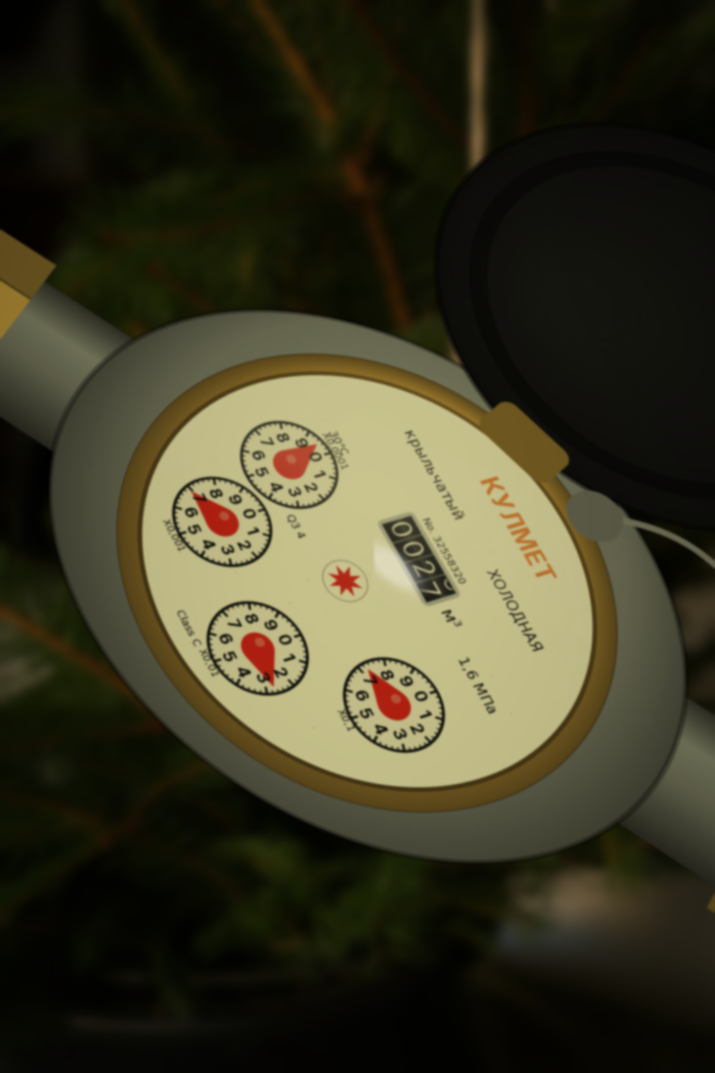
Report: 26.7269,m³
